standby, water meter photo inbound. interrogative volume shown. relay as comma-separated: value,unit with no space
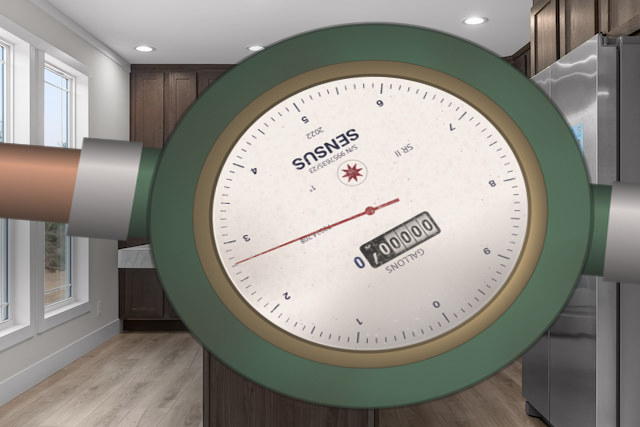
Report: 72.7,gal
